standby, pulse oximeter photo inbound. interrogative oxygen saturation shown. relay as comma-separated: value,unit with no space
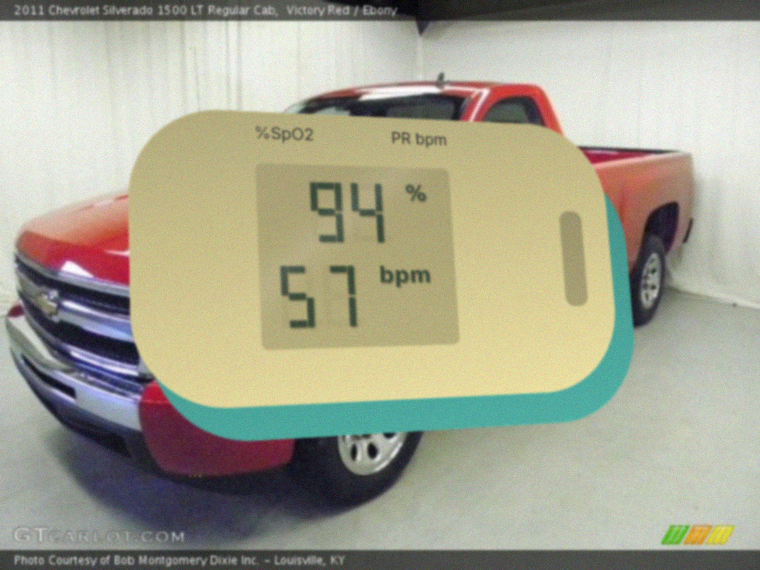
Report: 94,%
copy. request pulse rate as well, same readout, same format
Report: 57,bpm
